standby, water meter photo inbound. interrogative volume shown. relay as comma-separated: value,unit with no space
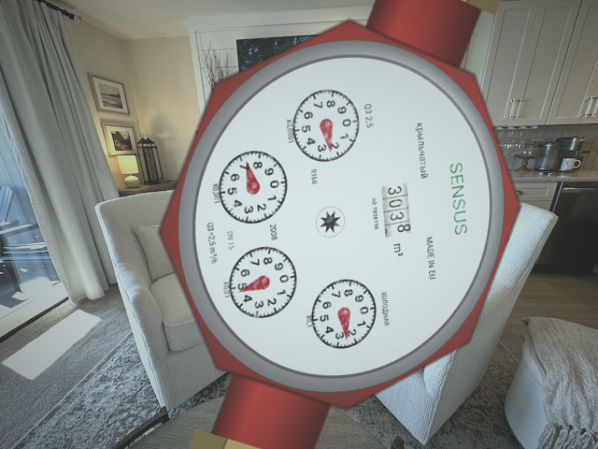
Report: 3038.2472,m³
